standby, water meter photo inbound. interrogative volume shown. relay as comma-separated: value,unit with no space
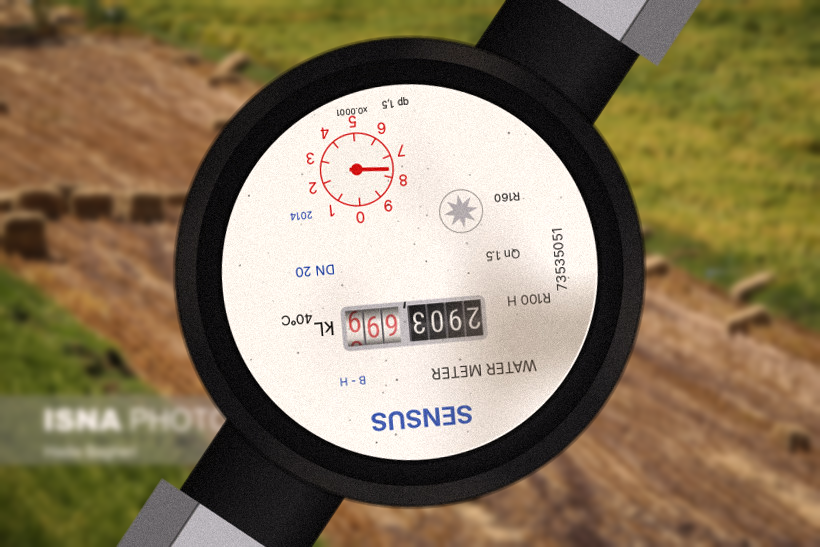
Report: 2903.6987,kL
